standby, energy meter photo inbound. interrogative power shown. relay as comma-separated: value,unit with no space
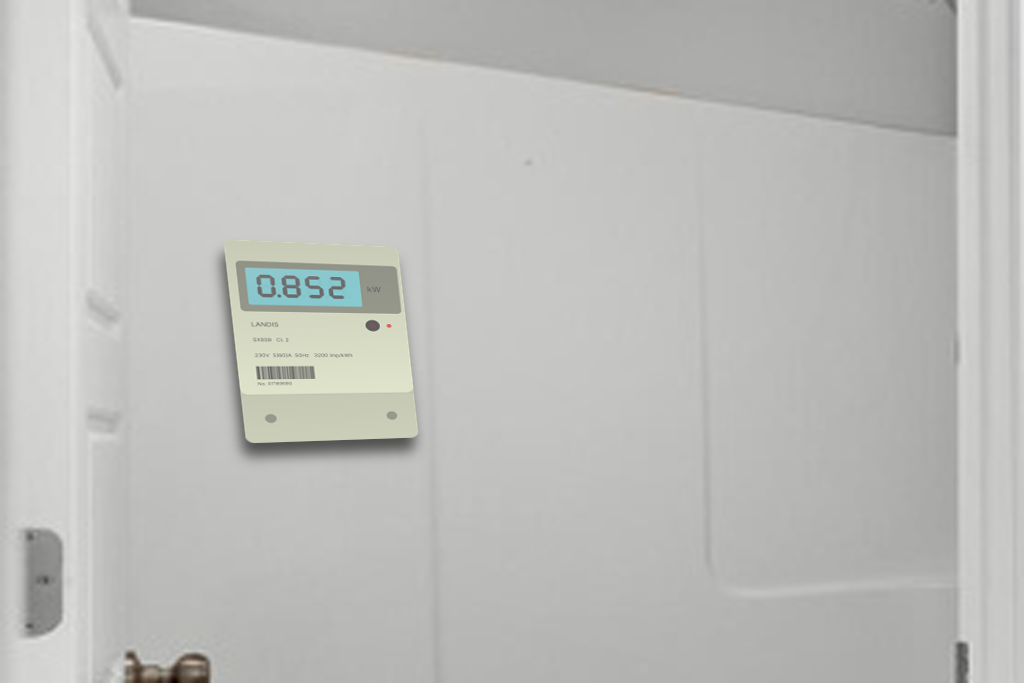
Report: 0.852,kW
